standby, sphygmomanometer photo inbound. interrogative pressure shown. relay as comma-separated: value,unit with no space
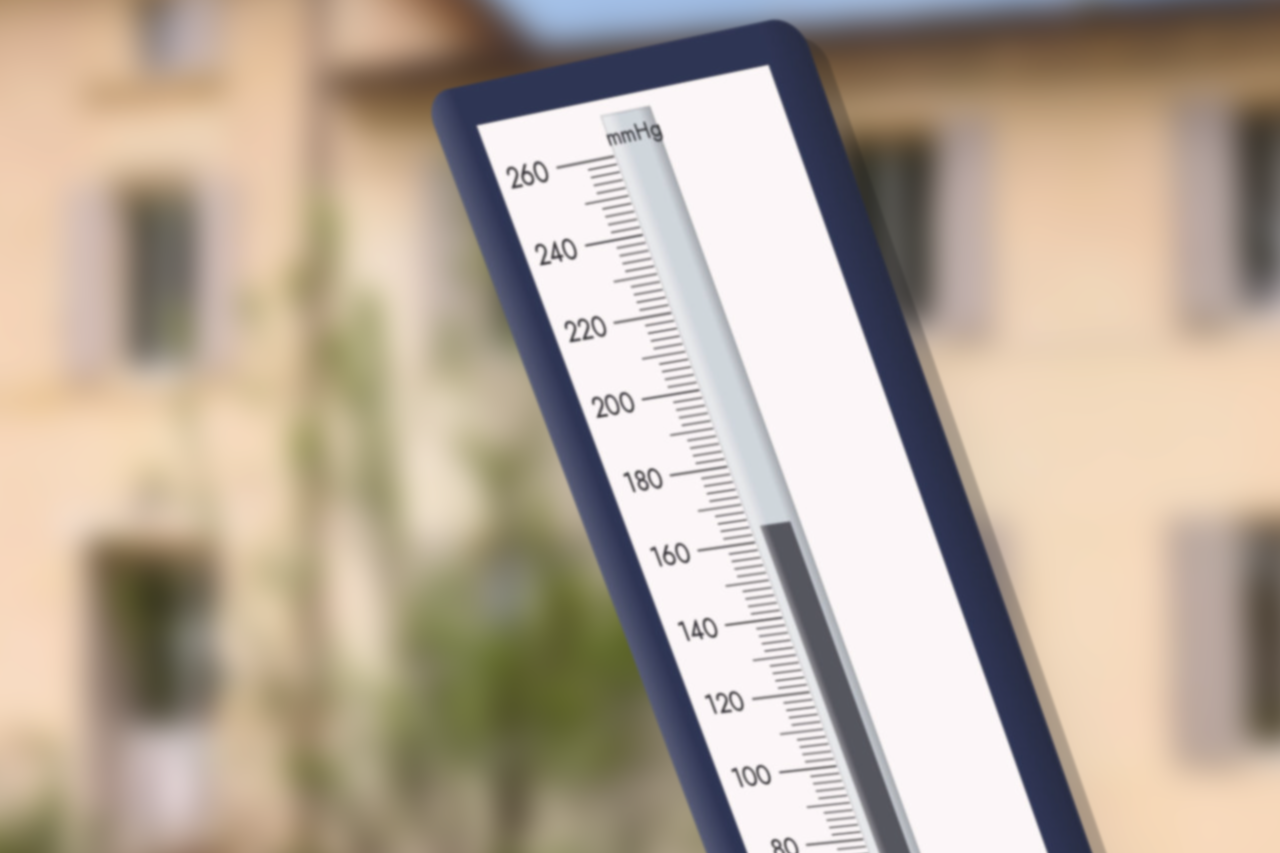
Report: 164,mmHg
